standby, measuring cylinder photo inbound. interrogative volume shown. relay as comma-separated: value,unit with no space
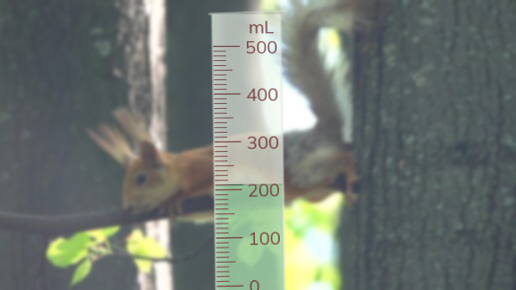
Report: 210,mL
